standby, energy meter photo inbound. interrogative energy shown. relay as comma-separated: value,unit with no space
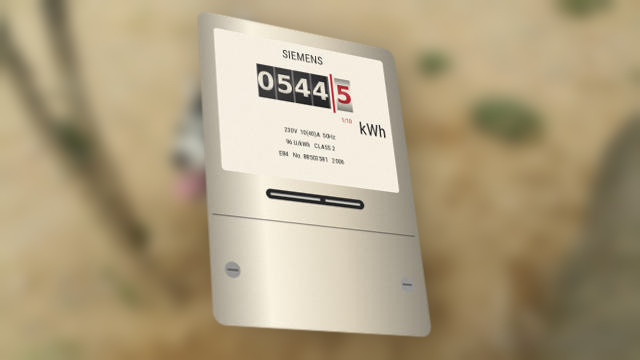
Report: 544.5,kWh
